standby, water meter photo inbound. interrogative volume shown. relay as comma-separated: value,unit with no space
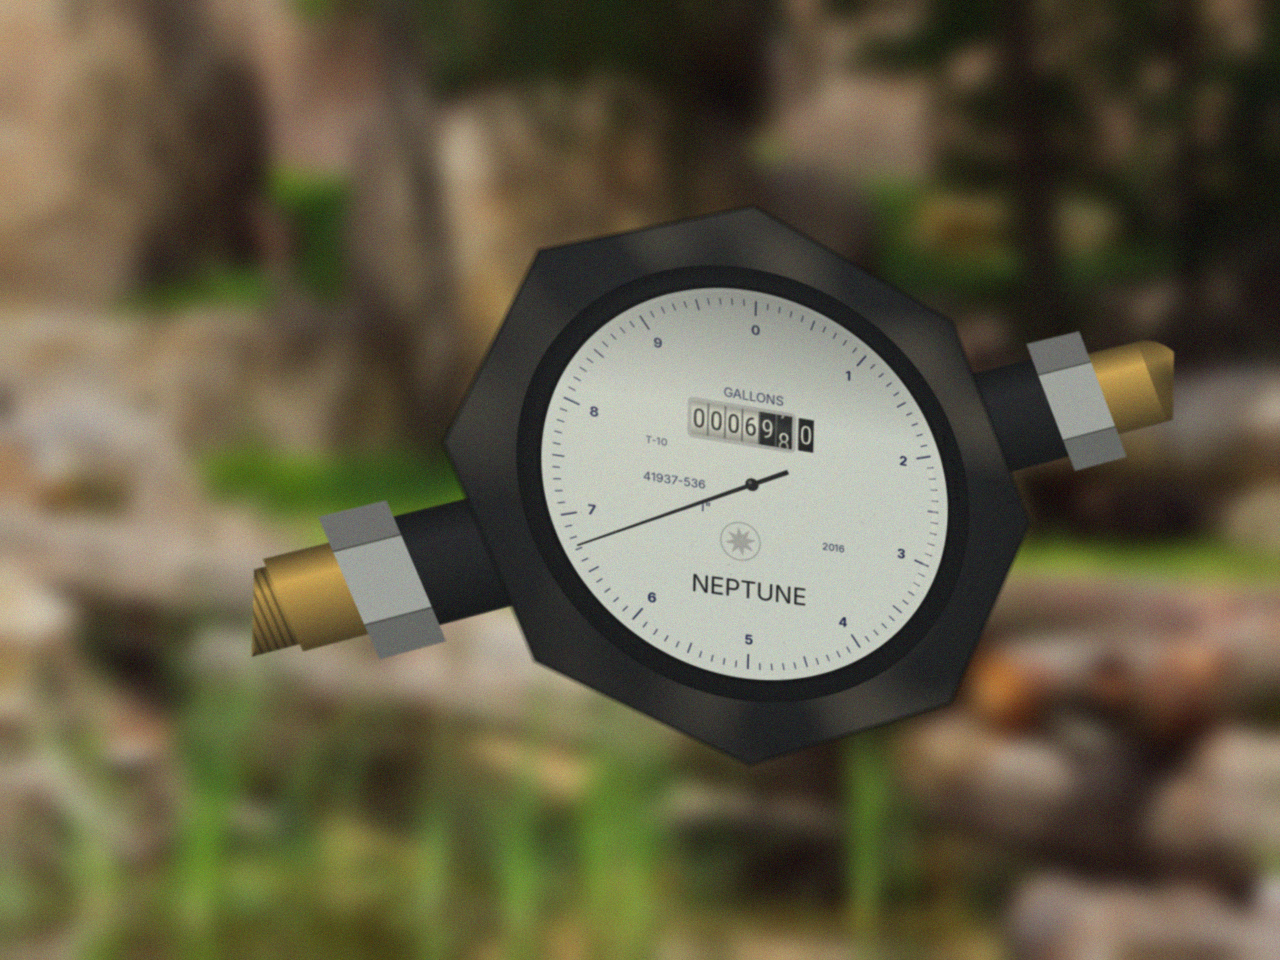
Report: 6976.7,gal
